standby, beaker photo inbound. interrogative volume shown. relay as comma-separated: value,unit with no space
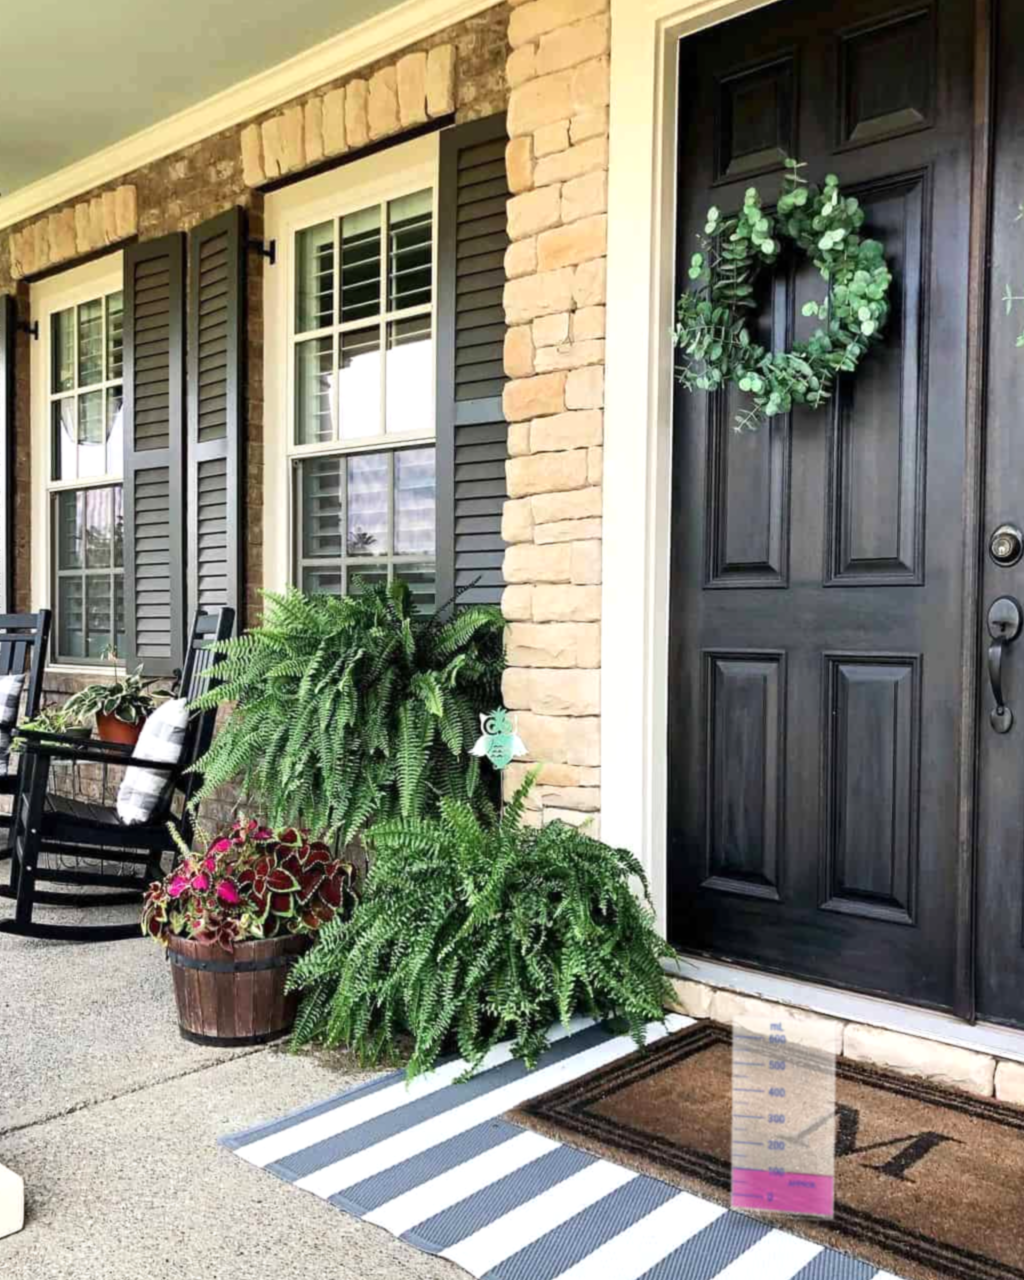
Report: 100,mL
